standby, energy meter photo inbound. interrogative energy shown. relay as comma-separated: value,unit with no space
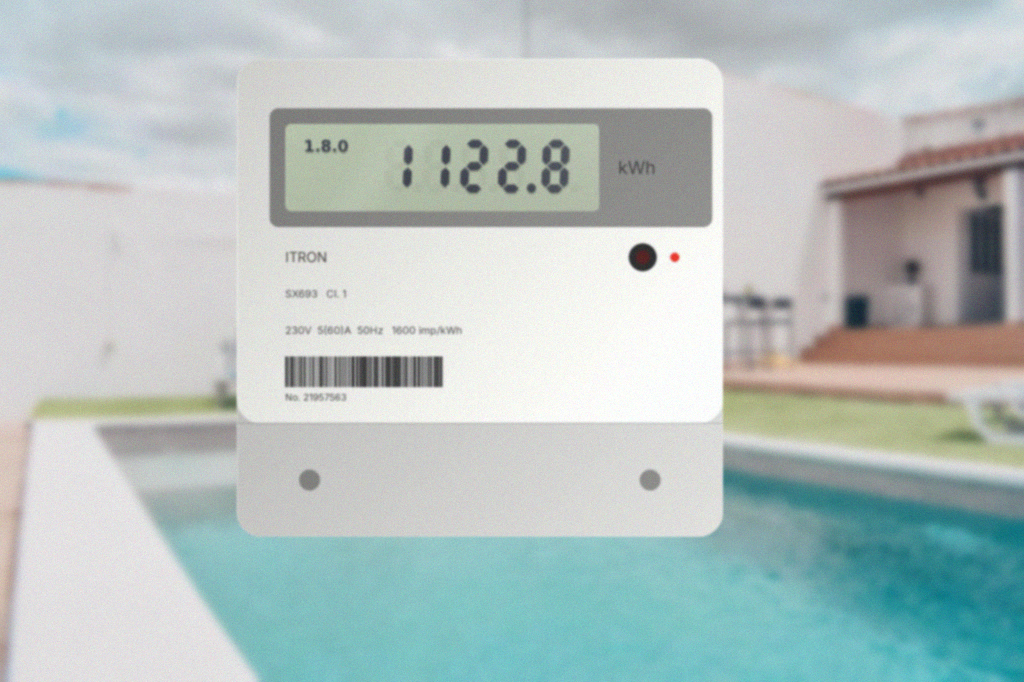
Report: 1122.8,kWh
